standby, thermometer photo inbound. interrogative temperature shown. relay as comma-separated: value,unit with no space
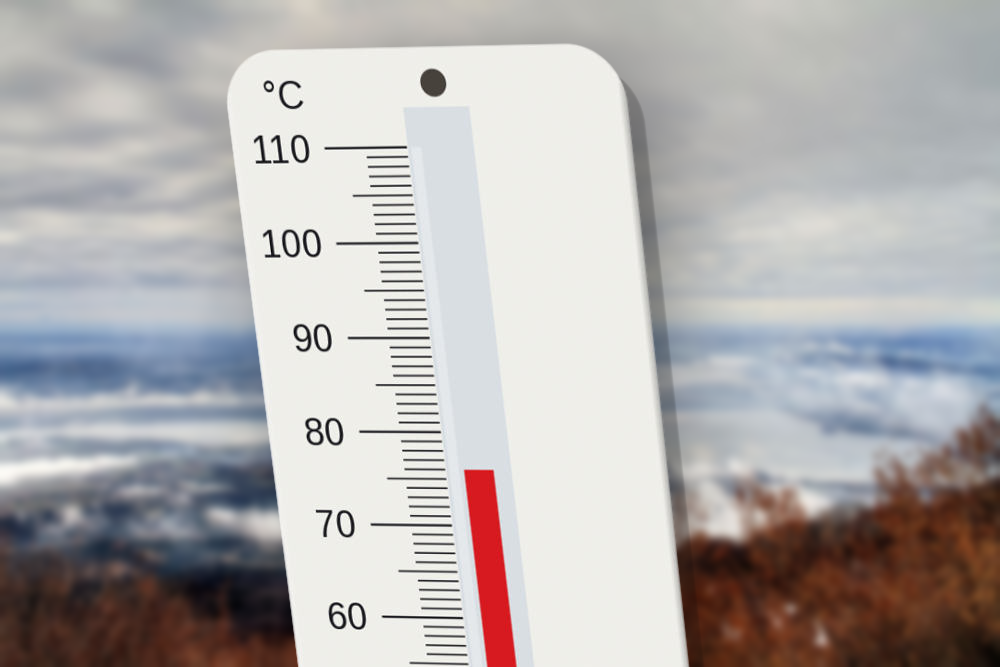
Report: 76,°C
